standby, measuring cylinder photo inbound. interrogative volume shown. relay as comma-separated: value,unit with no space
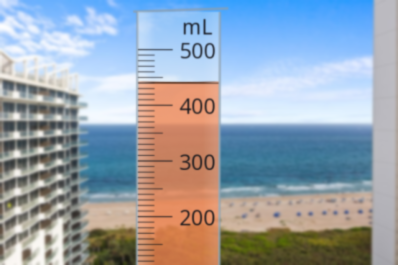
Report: 440,mL
